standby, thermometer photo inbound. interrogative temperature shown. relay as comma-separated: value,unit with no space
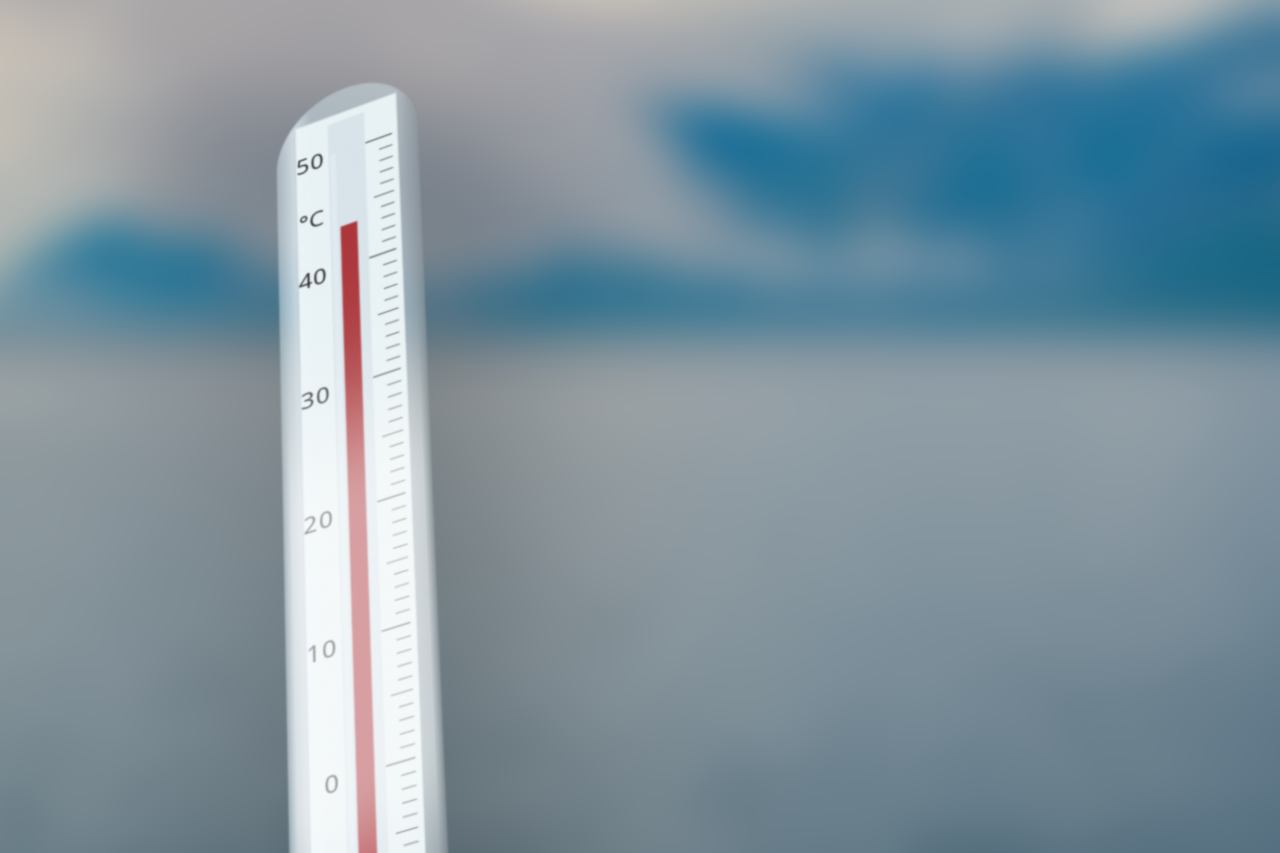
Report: 43.5,°C
